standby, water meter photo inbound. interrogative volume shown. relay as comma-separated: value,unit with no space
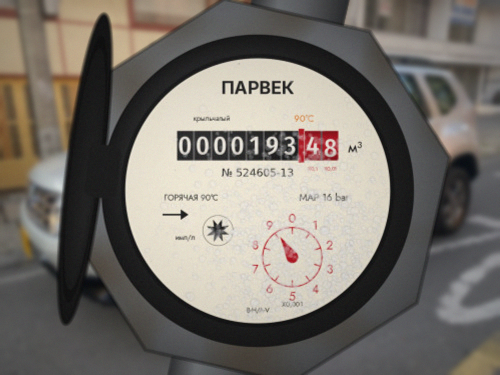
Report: 193.479,m³
